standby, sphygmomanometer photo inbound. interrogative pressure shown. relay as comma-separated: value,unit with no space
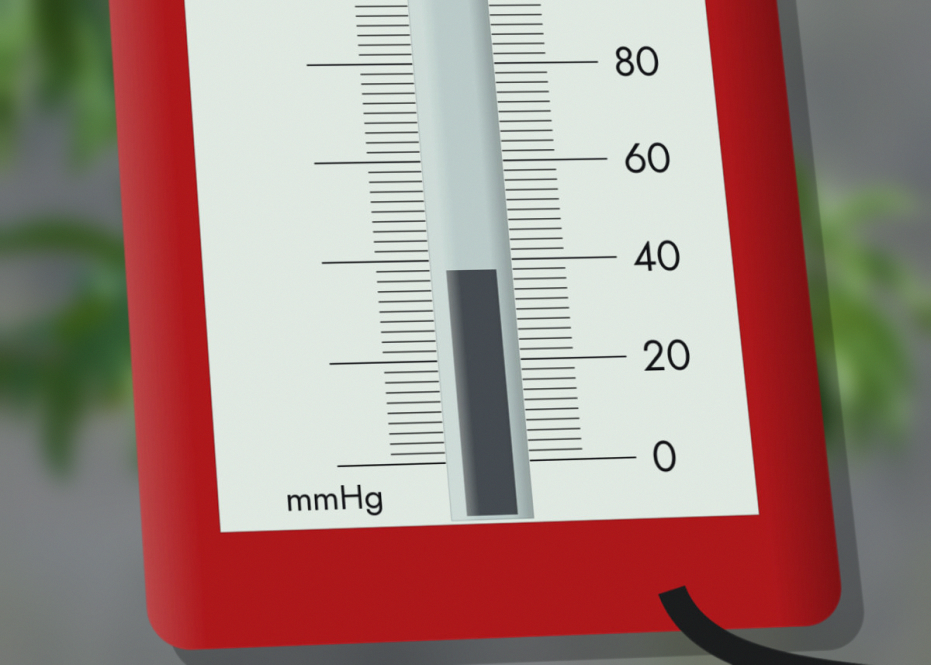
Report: 38,mmHg
